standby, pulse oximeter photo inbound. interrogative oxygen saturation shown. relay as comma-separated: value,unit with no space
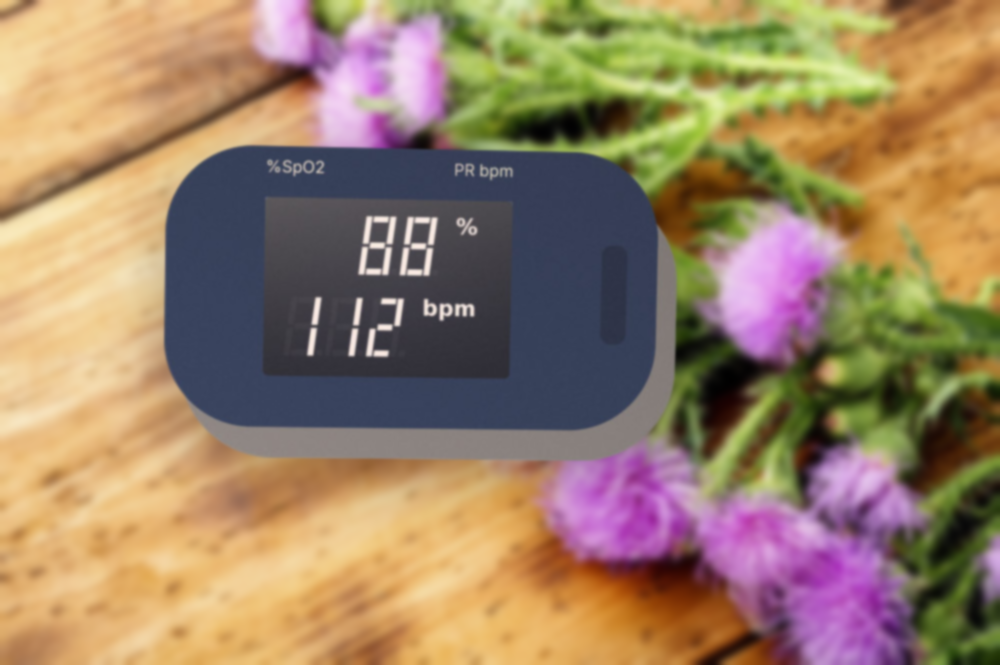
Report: 88,%
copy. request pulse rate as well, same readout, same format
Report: 112,bpm
